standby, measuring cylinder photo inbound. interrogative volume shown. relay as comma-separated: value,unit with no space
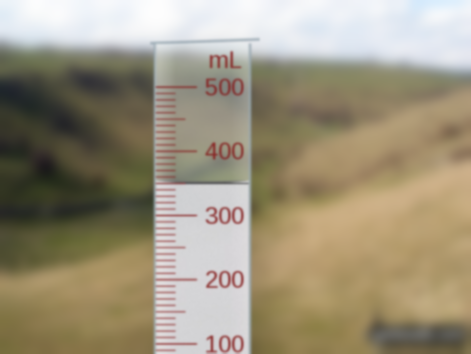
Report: 350,mL
